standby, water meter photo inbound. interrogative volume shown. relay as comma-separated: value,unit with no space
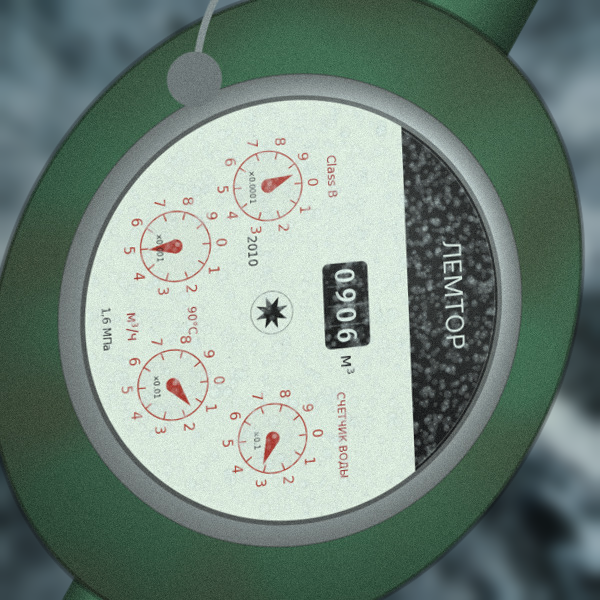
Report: 906.3149,m³
